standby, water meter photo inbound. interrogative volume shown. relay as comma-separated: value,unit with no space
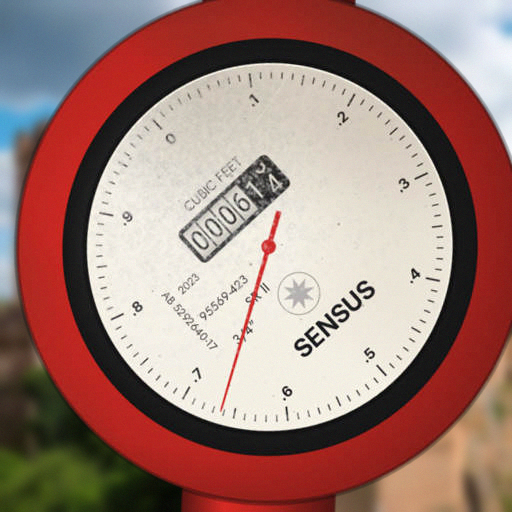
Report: 613.66,ft³
